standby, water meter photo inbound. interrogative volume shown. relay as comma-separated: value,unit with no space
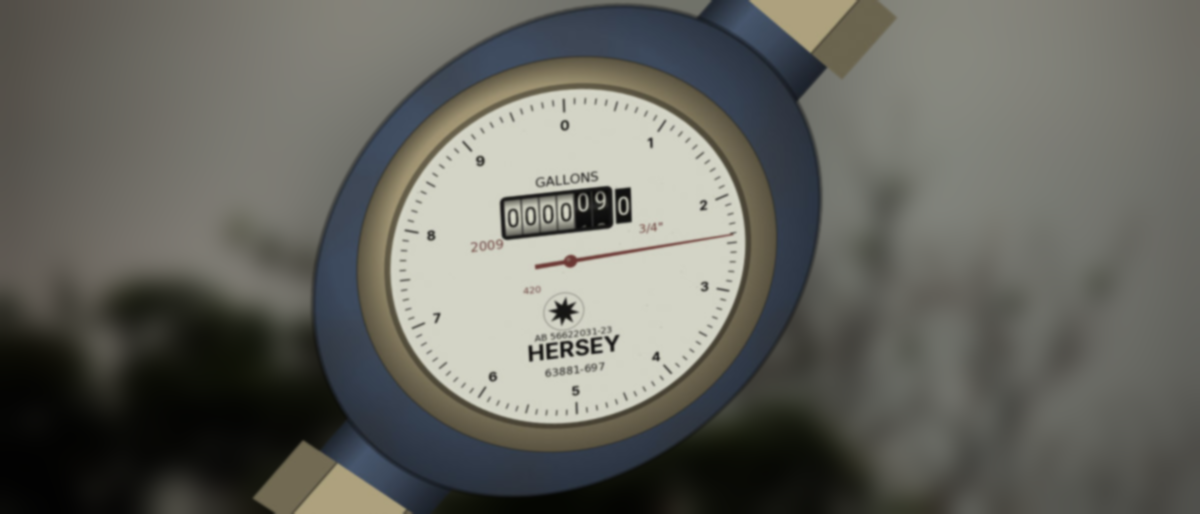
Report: 92.4,gal
